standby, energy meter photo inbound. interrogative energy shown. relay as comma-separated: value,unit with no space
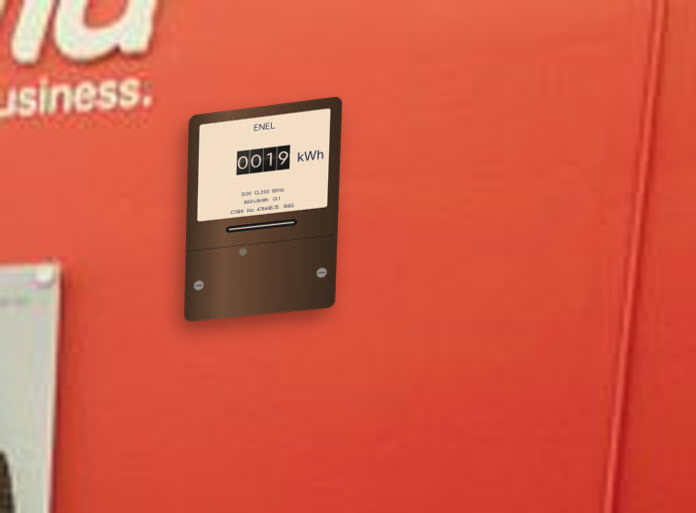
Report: 19,kWh
